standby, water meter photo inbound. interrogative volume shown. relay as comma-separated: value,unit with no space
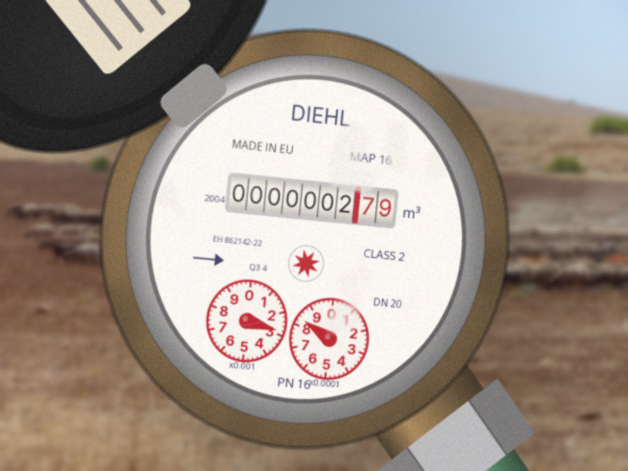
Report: 2.7928,m³
